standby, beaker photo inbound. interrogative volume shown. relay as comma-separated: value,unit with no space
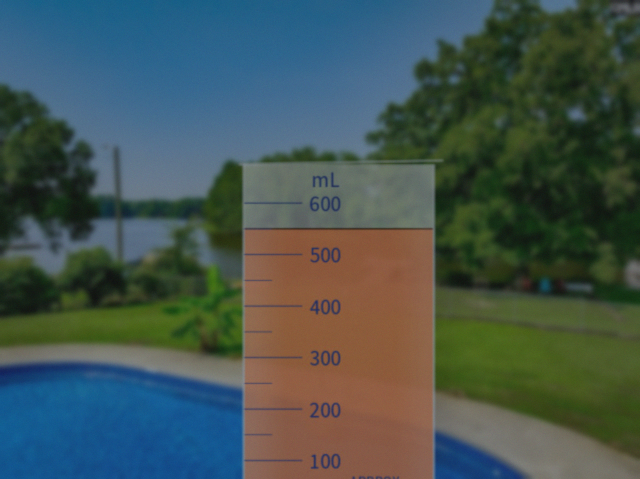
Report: 550,mL
